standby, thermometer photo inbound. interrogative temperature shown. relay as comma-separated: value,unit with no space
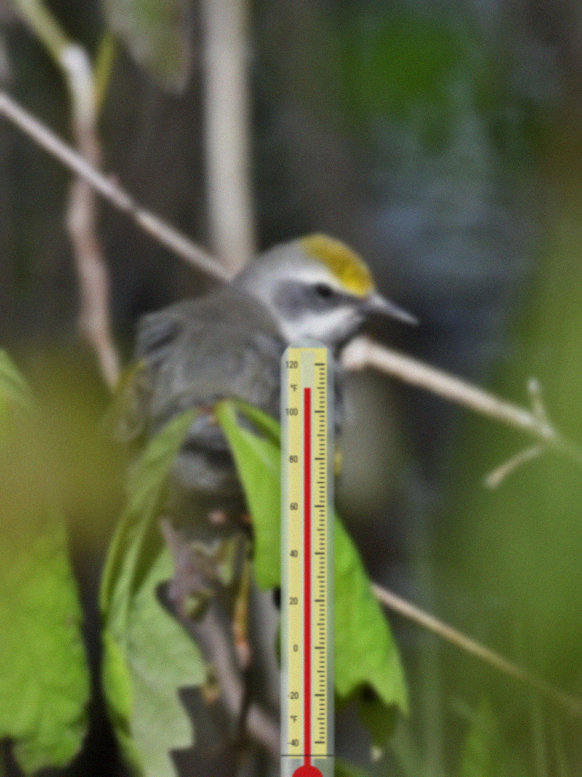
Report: 110,°F
